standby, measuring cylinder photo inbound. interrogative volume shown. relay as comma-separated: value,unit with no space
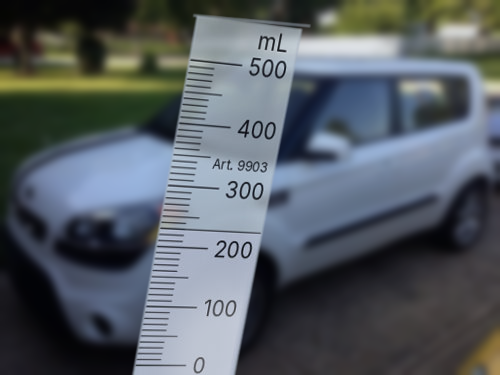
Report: 230,mL
